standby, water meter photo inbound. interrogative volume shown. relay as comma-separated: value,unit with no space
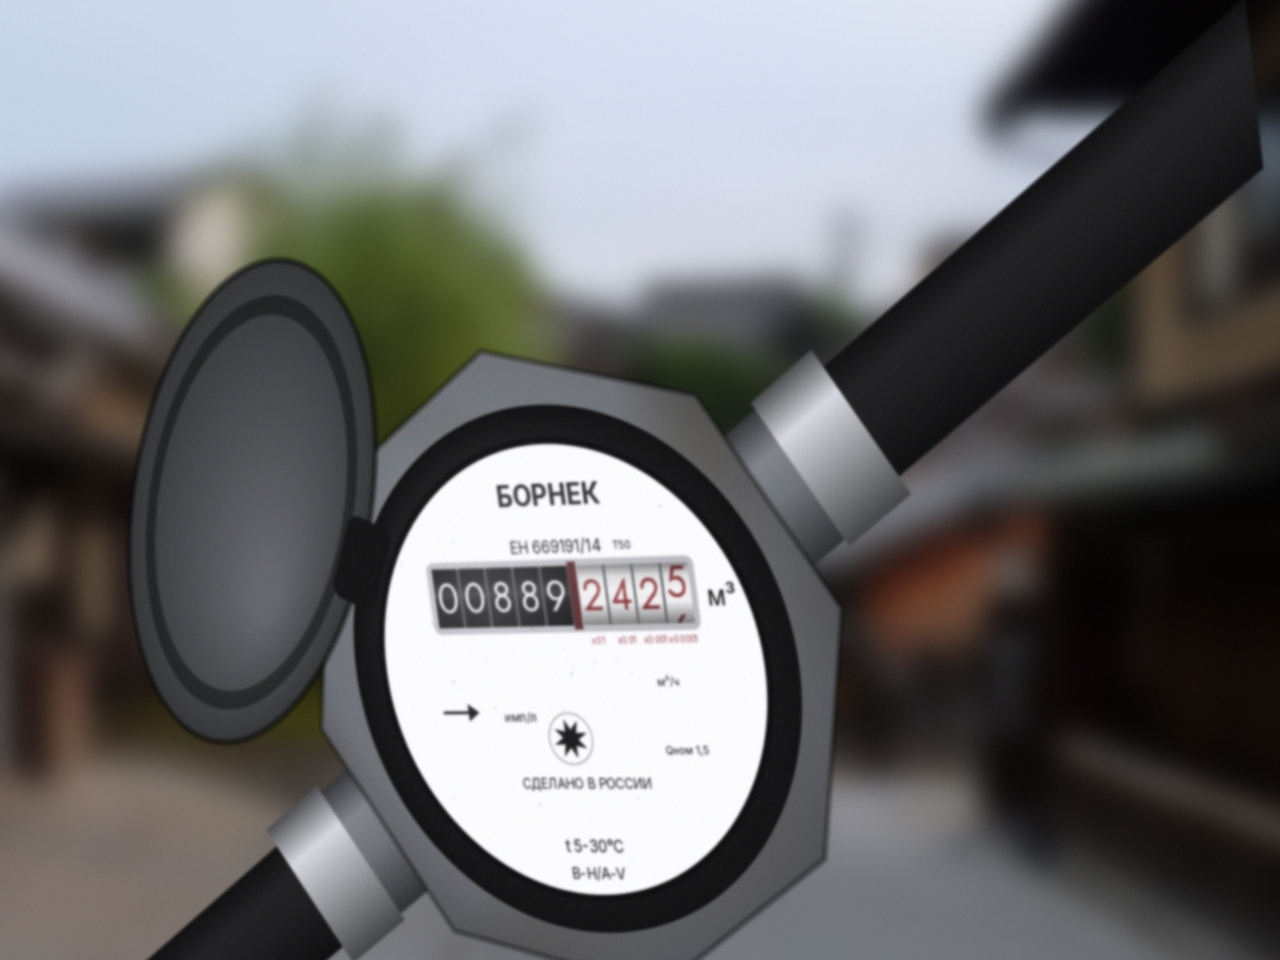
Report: 889.2425,m³
